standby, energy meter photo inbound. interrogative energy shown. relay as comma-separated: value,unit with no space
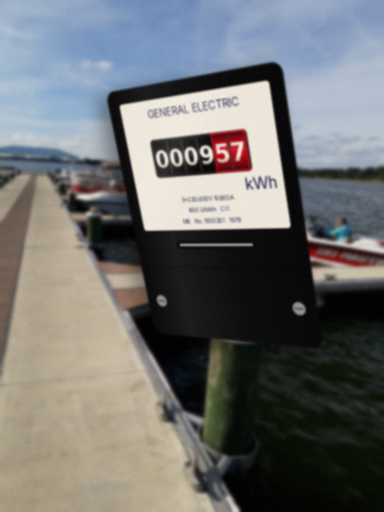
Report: 9.57,kWh
